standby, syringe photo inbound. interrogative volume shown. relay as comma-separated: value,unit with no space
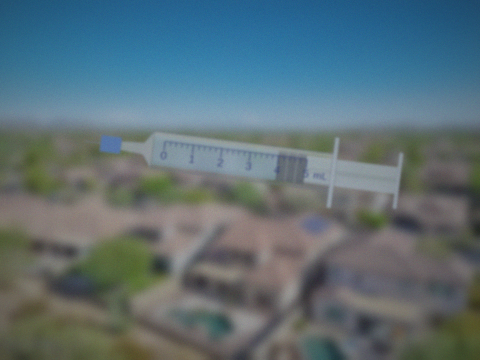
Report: 4,mL
